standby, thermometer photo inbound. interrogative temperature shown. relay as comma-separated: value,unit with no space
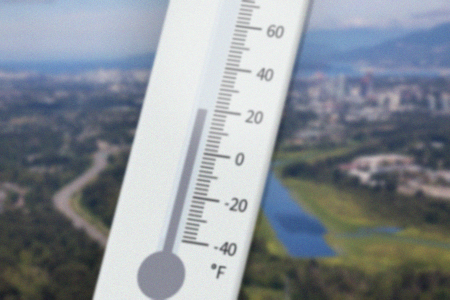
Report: 20,°F
